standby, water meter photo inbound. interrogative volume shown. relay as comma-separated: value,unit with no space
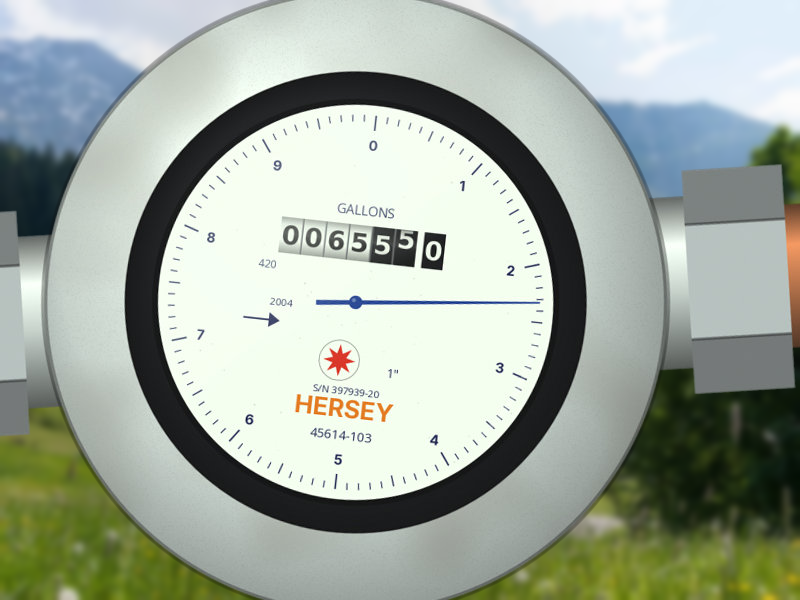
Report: 65552.3,gal
